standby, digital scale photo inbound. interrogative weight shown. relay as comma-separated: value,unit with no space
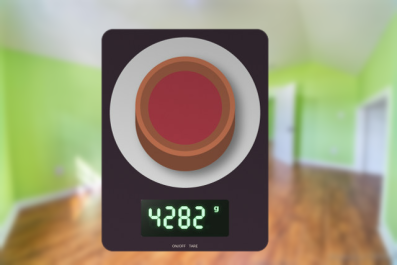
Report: 4282,g
